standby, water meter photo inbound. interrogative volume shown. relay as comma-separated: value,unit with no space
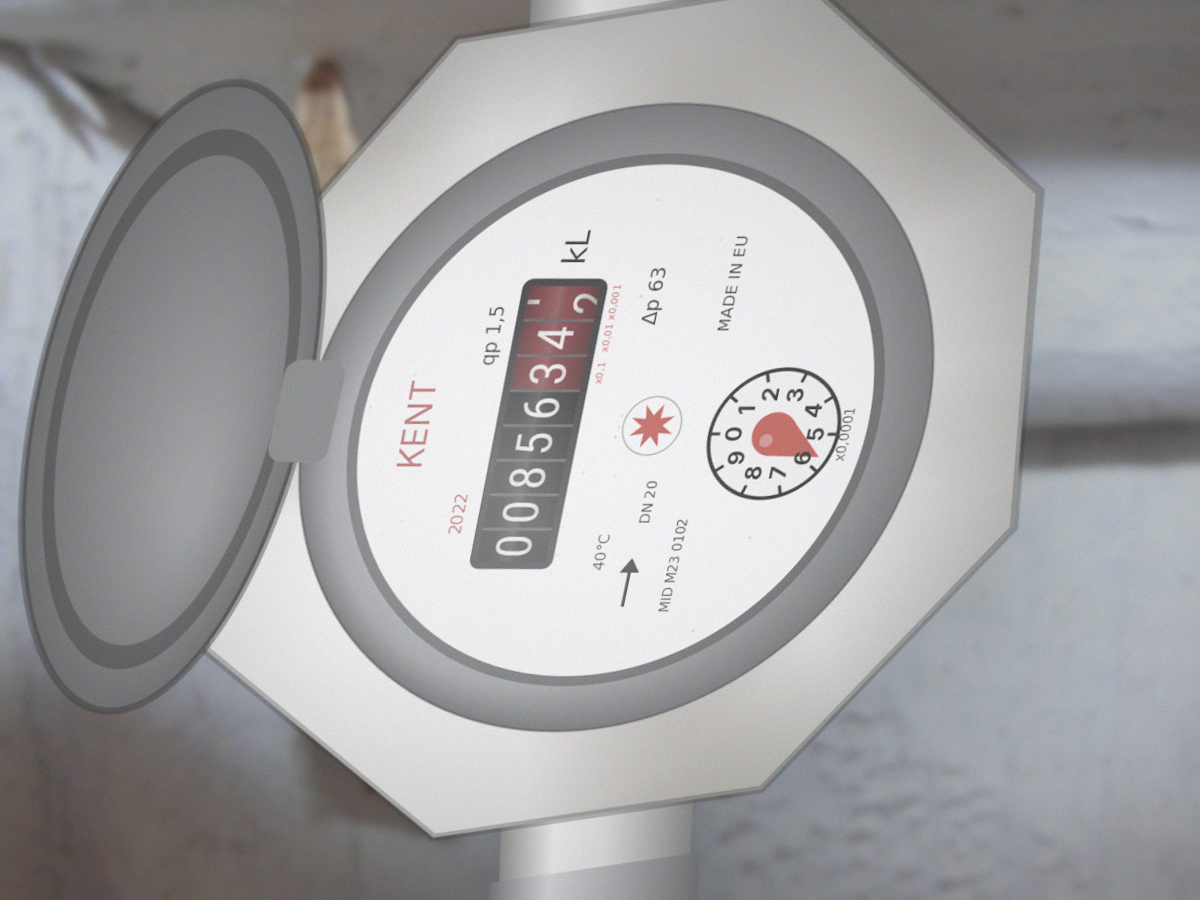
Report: 856.3415,kL
